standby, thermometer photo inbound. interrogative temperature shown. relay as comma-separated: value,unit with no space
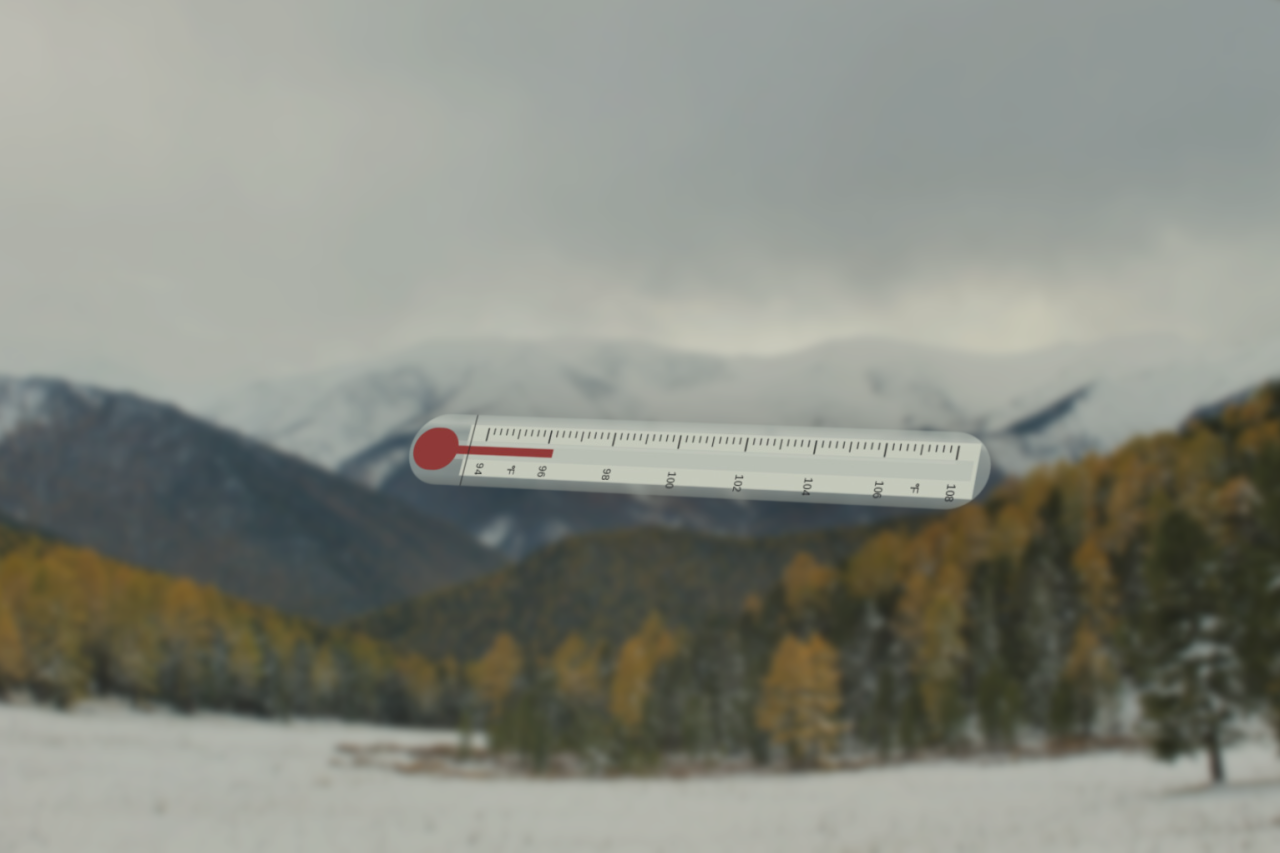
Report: 96.2,°F
